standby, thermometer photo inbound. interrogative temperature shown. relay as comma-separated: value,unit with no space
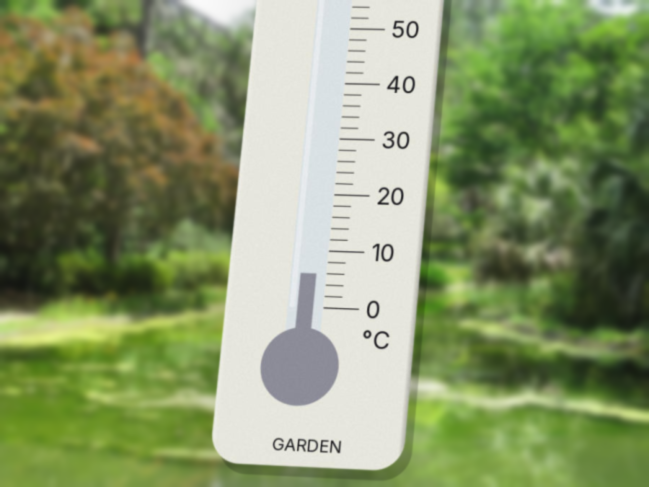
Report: 6,°C
